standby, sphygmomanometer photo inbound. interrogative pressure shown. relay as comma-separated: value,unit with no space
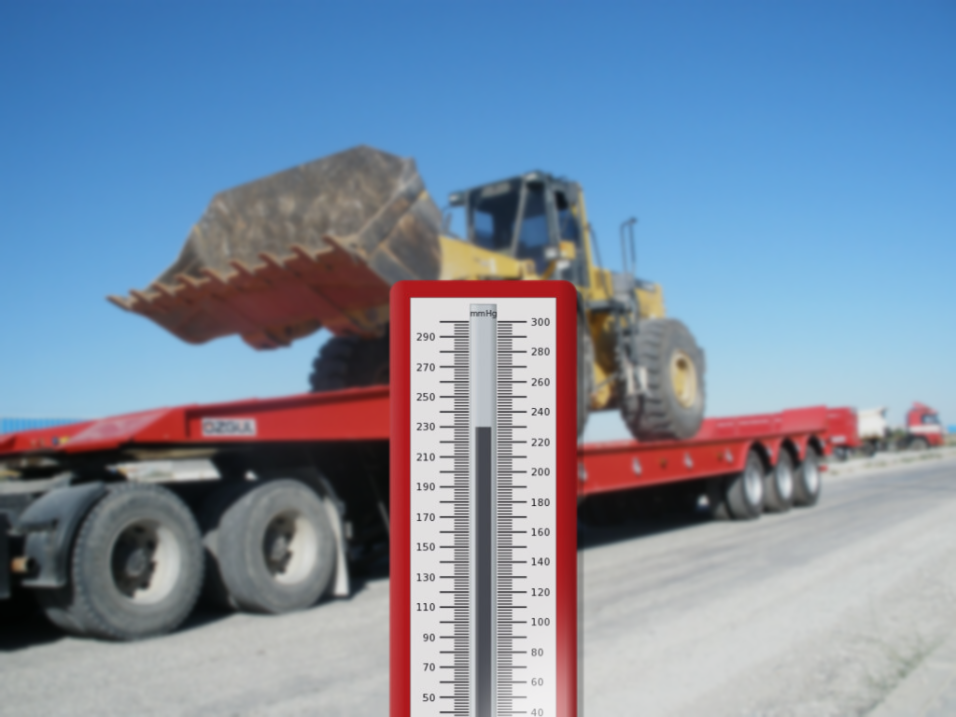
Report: 230,mmHg
